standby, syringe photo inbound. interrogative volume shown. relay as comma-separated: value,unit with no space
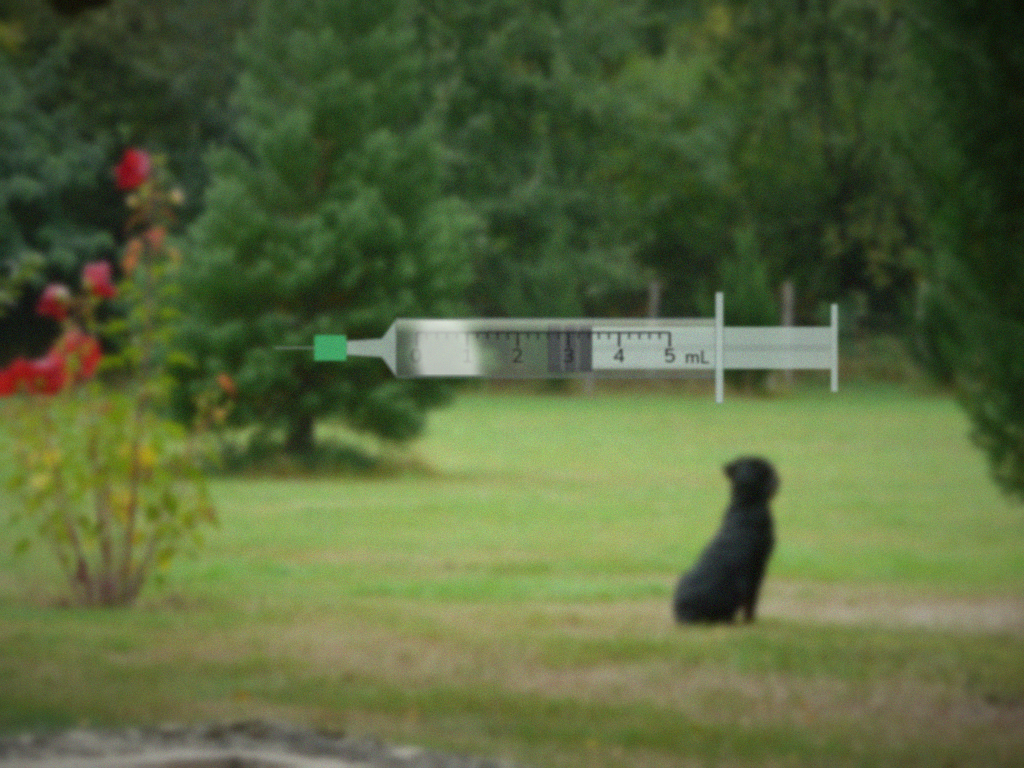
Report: 2.6,mL
